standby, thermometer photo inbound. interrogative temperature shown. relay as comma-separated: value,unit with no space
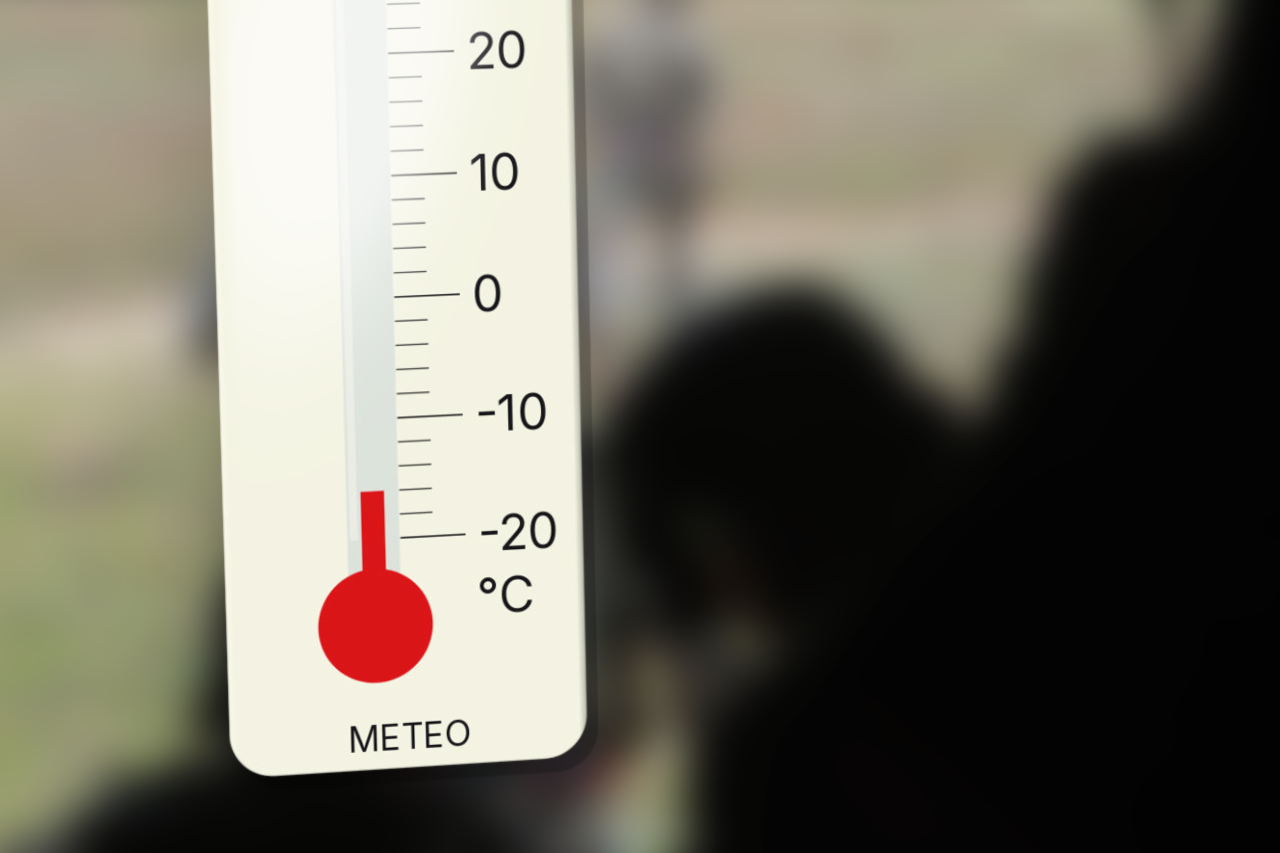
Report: -16,°C
